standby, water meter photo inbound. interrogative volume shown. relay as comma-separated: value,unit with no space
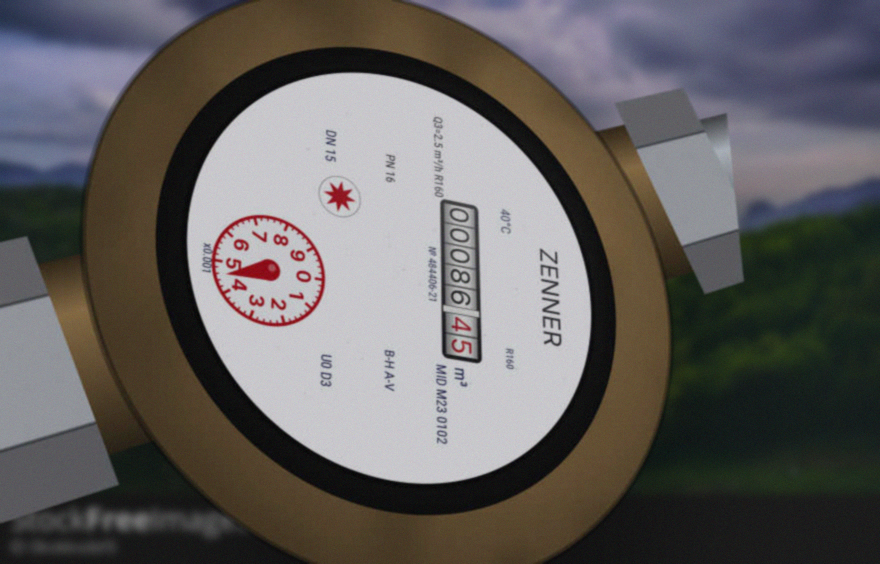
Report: 86.454,m³
